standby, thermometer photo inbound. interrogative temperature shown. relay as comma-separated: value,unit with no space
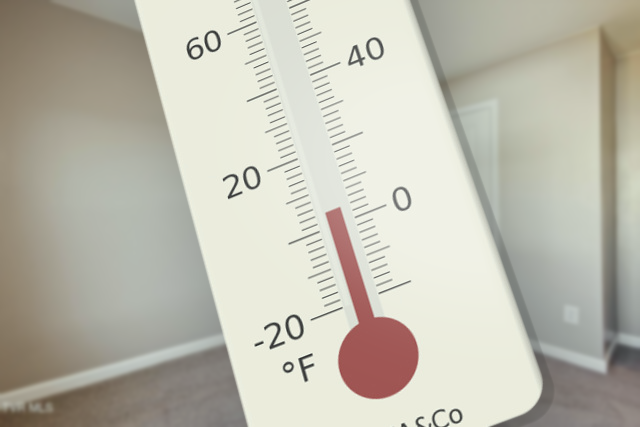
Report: 4,°F
